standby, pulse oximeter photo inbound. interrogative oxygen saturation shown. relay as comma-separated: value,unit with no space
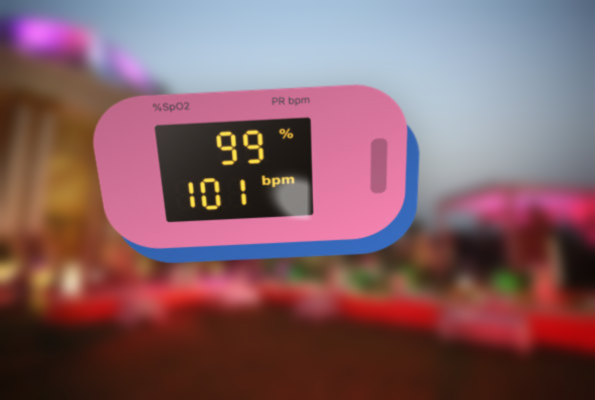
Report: 99,%
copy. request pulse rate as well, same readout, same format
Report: 101,bpm
